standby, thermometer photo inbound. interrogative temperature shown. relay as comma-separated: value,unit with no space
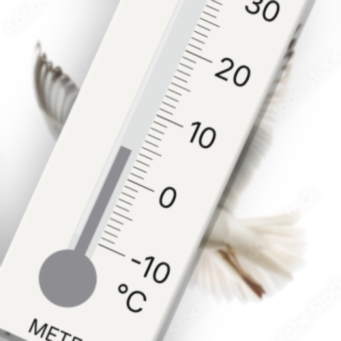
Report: 4,°C
